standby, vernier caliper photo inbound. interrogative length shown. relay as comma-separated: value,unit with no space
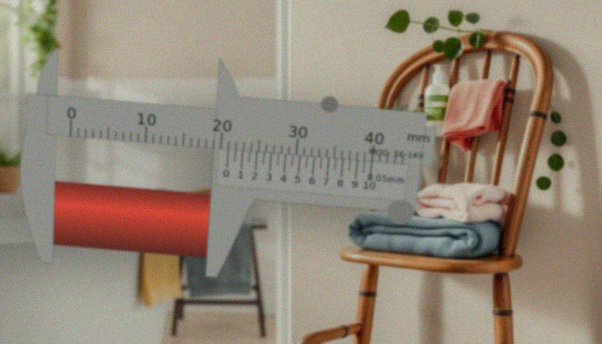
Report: 21.0,mm
